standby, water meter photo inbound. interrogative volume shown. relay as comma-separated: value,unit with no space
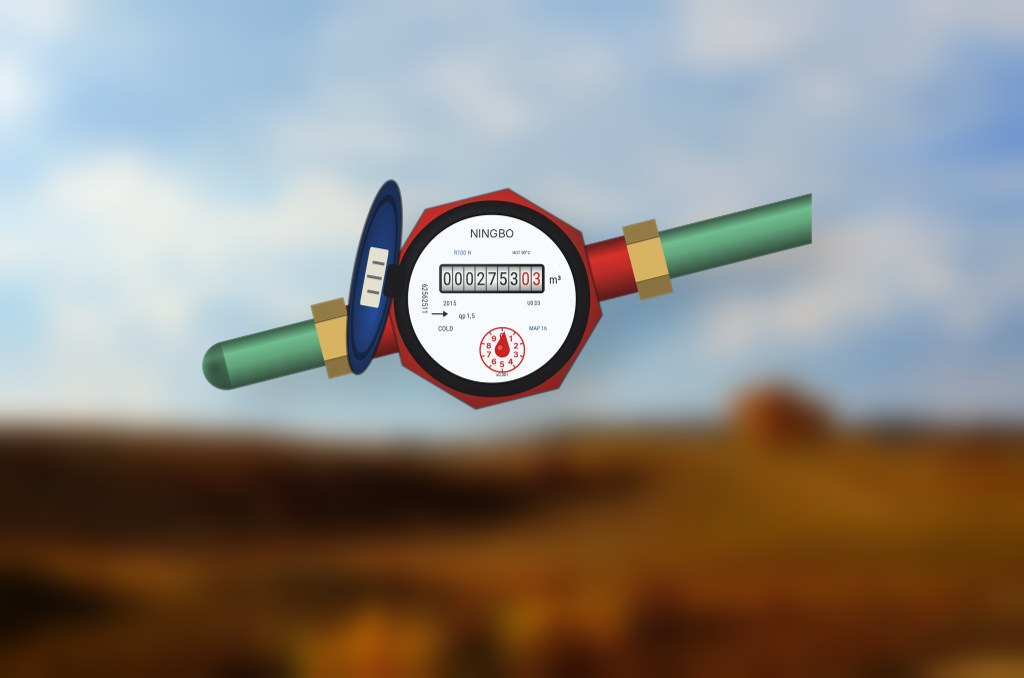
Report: 2753.030,m³
